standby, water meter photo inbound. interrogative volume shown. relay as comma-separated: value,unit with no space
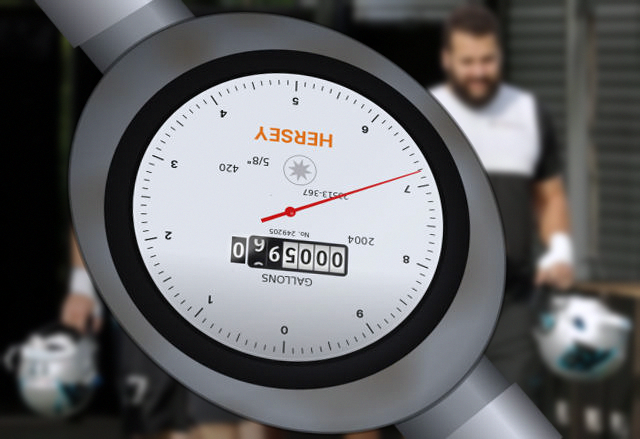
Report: 5956.8,gal
